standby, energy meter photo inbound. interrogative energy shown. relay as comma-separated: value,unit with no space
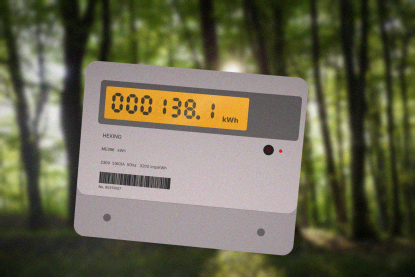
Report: 138.1,kWh
